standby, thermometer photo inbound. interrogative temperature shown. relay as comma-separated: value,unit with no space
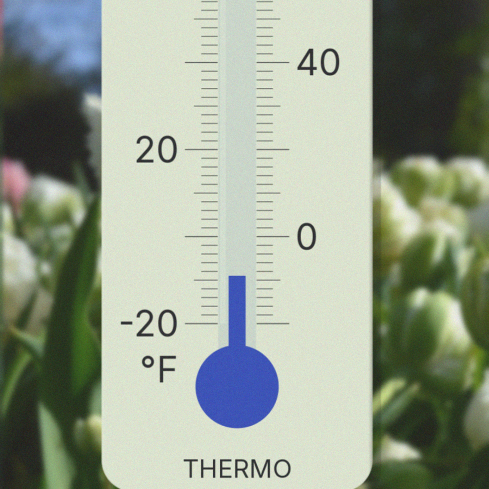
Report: -9,°F
